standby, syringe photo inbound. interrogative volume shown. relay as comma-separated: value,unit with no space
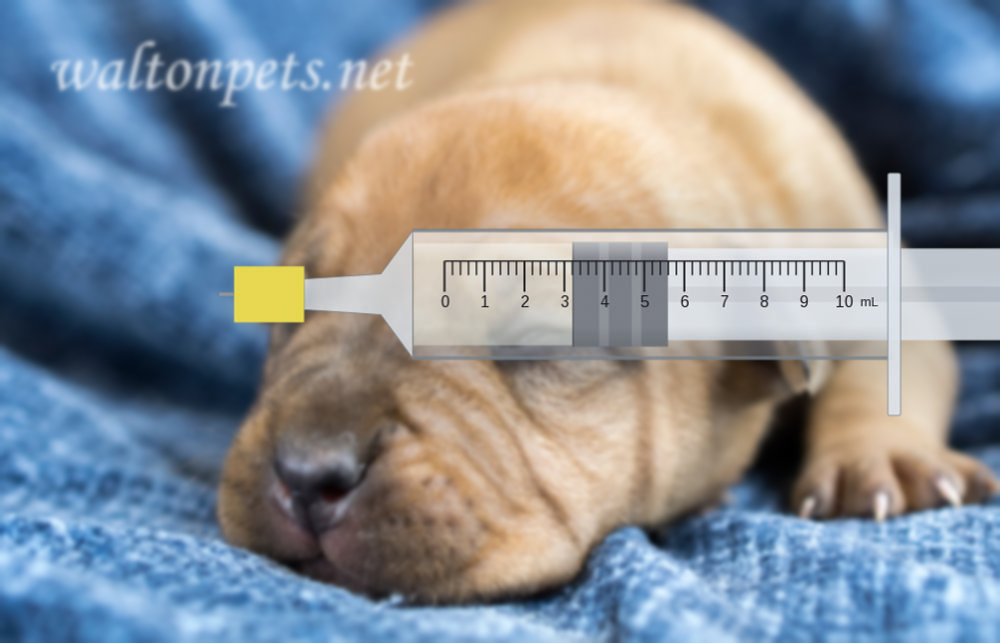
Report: 3.2,mL
